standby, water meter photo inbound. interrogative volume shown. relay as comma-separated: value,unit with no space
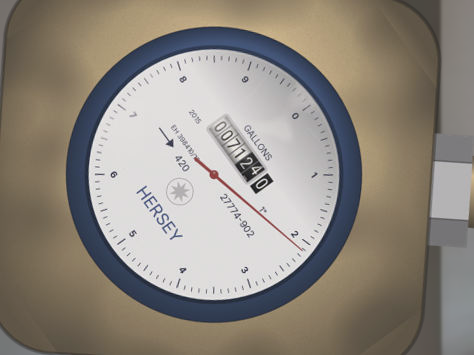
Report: 71242.1,gal
